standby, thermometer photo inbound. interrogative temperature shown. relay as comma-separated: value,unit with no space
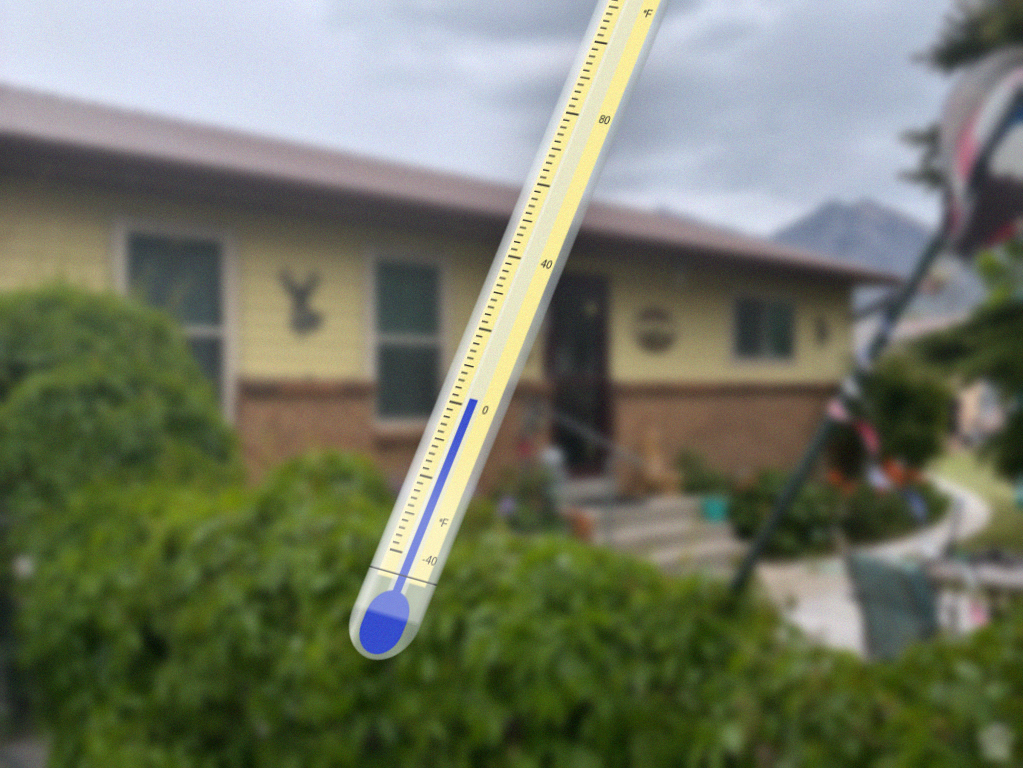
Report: 2,°F
